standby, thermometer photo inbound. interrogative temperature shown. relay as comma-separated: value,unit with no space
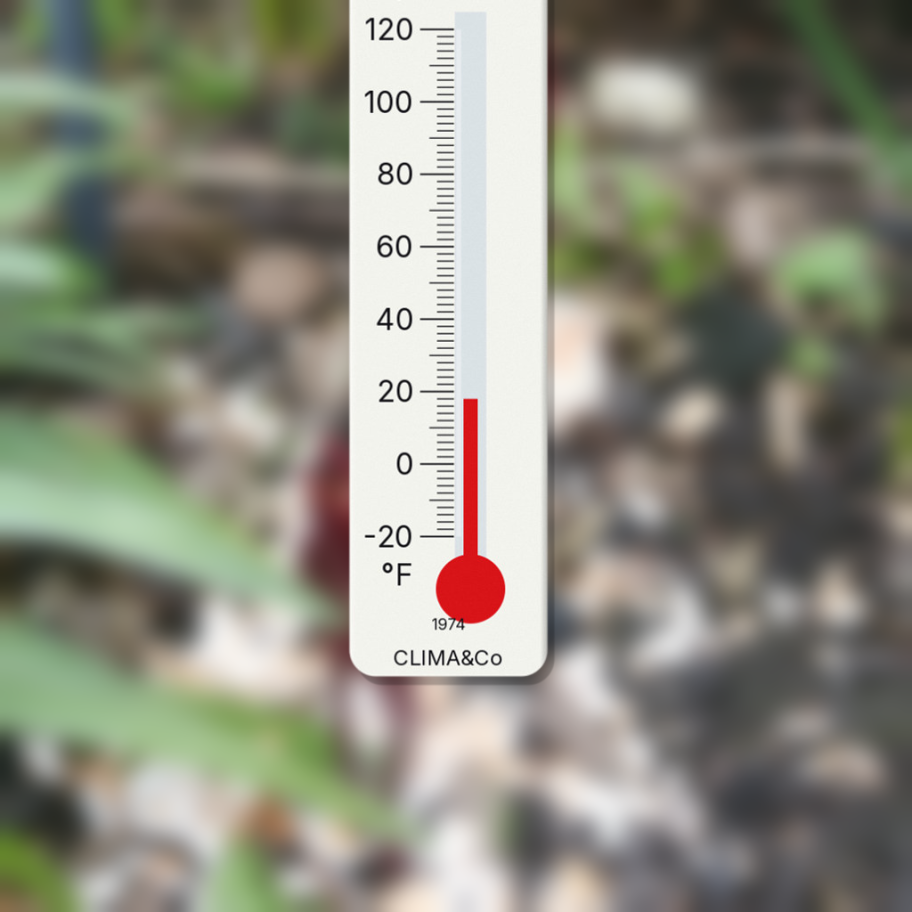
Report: 18,°F
